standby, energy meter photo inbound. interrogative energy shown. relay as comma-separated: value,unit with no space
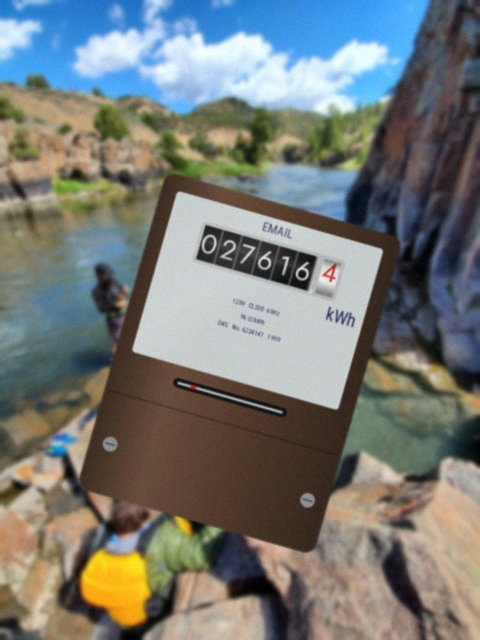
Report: 27616.4,kWh
